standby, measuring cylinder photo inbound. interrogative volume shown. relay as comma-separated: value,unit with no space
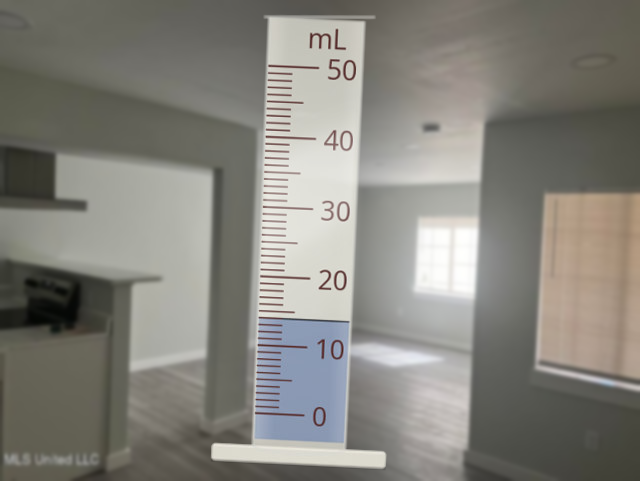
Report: 14,mL
